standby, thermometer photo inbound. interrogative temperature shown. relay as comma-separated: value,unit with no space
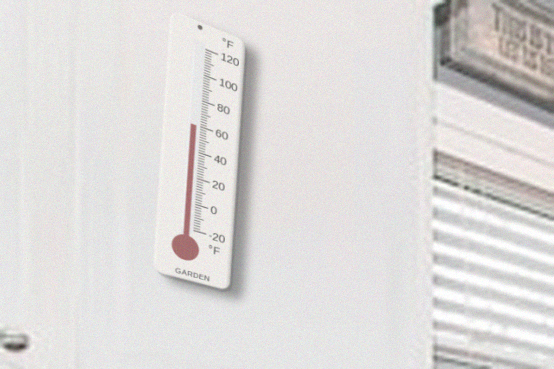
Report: 60,°F
